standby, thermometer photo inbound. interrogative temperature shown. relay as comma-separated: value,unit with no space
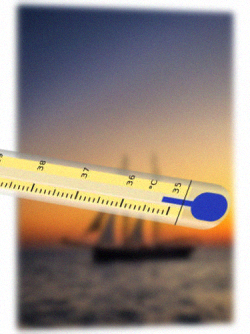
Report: 35.2,°C
